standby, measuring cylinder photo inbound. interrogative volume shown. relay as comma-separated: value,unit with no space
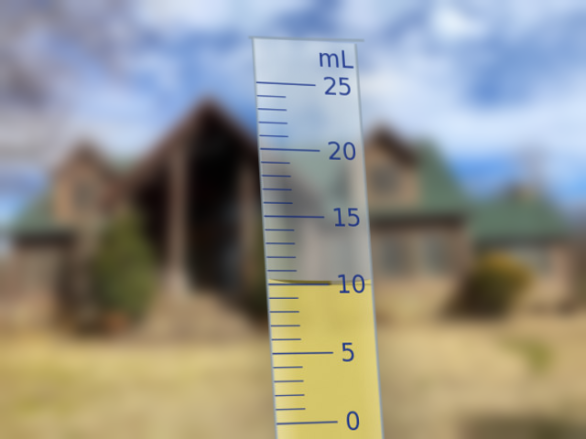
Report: 10,mL
